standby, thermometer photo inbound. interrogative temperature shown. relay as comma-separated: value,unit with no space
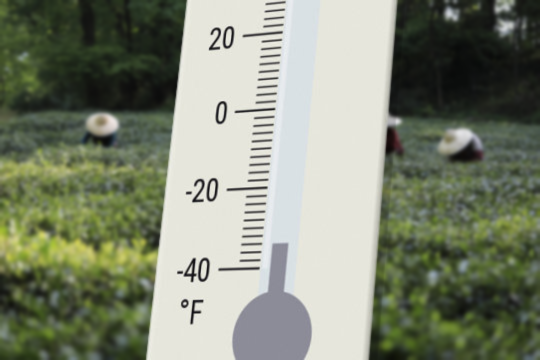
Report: -34,°F
